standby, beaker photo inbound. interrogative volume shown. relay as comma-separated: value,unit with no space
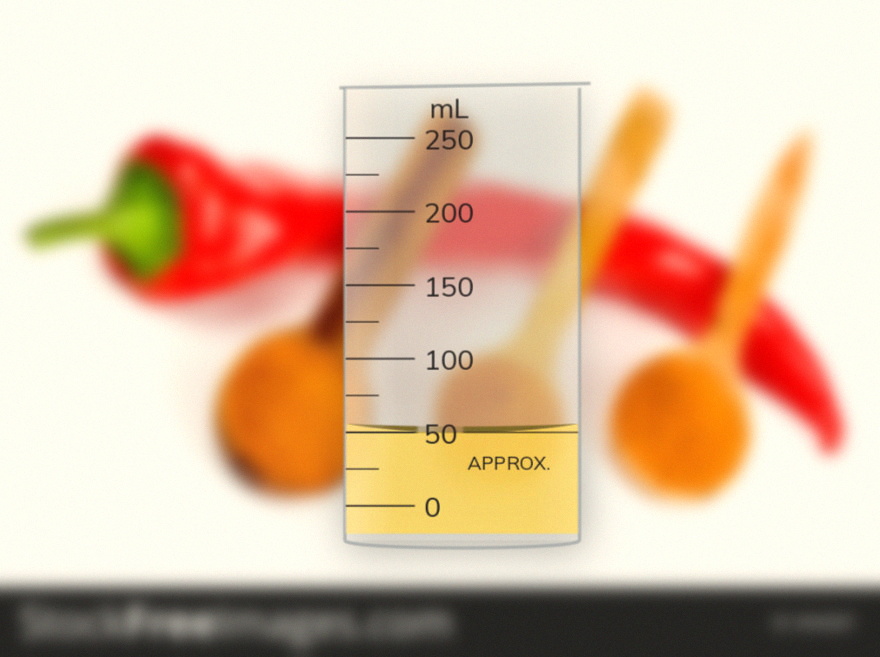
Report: 50,mL
